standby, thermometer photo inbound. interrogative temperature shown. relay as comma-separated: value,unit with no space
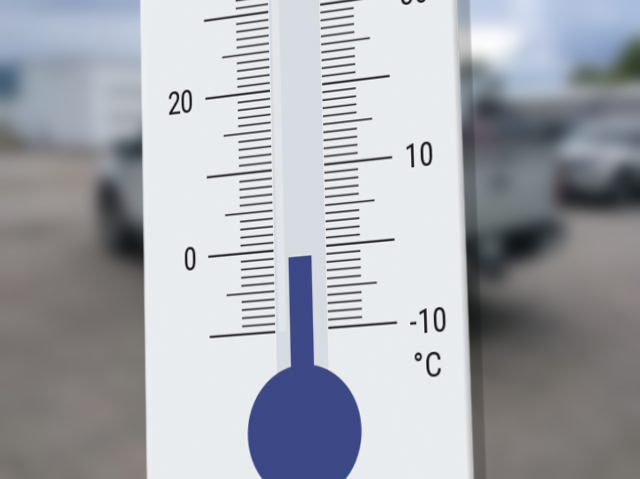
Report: -1,°C
